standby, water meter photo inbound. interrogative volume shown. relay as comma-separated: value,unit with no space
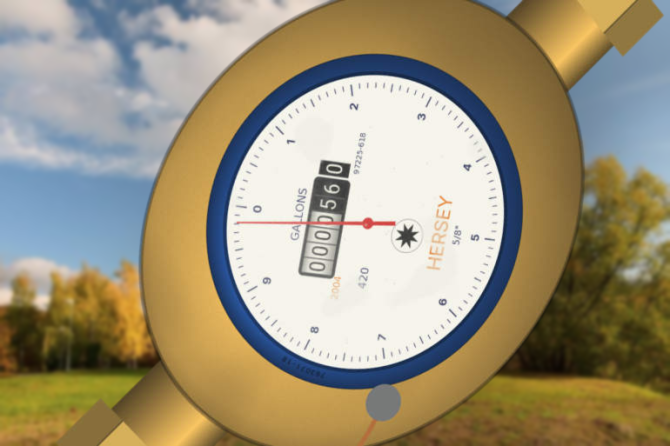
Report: 559.8,gal
